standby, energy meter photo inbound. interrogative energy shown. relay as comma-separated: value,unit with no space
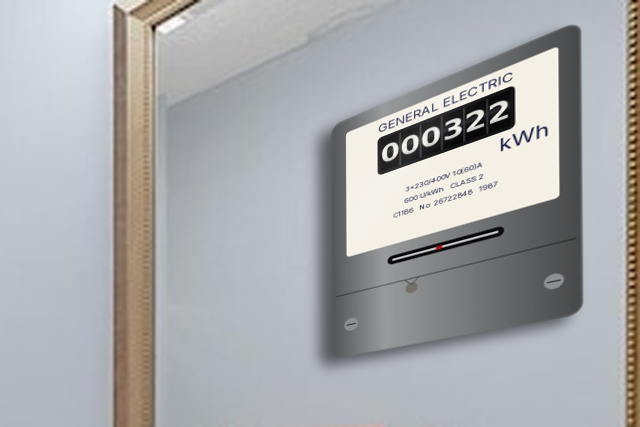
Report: 322,kWh
